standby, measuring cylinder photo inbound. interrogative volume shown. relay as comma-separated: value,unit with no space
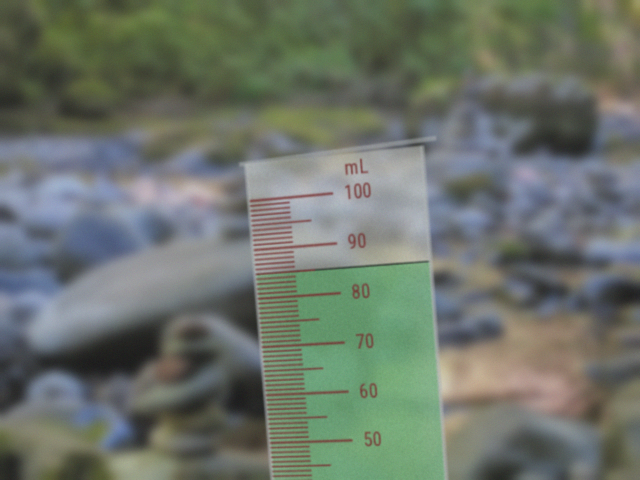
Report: 85,mL
